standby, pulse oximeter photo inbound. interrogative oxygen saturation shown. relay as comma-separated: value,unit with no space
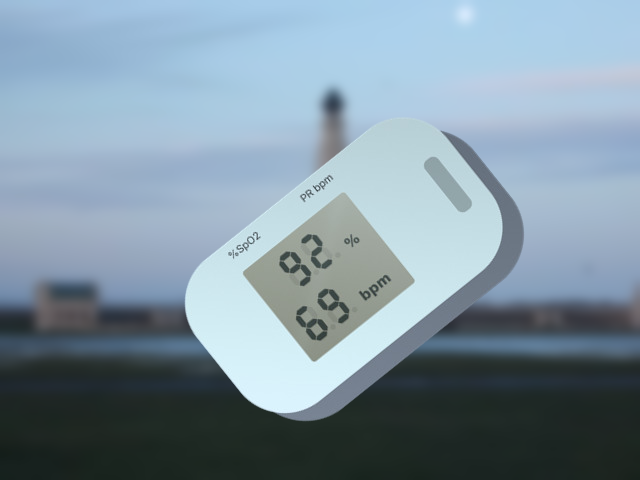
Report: 92,%
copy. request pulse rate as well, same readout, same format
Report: 69,bpm
